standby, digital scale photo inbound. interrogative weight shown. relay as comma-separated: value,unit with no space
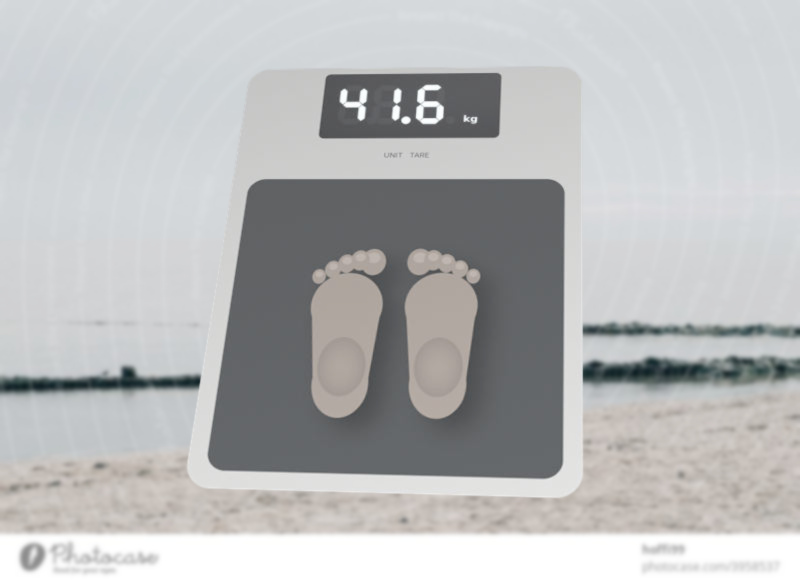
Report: 41.6,kg
